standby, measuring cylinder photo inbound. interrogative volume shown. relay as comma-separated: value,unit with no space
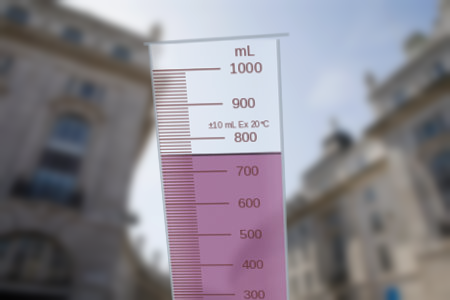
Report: 750,mL
